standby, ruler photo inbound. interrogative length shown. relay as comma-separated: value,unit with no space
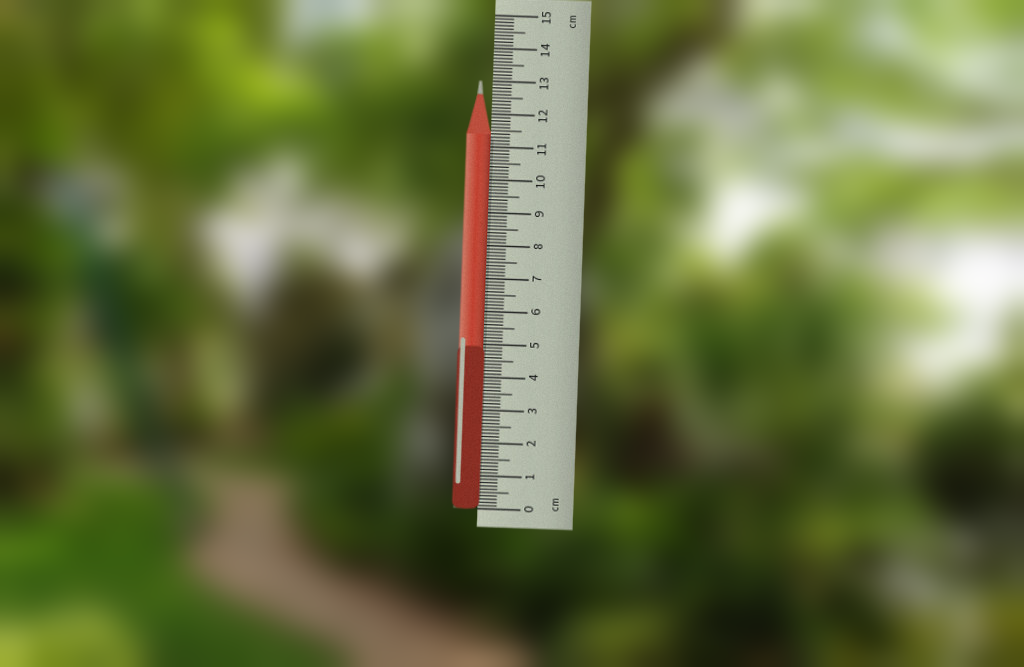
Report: 13,cm
